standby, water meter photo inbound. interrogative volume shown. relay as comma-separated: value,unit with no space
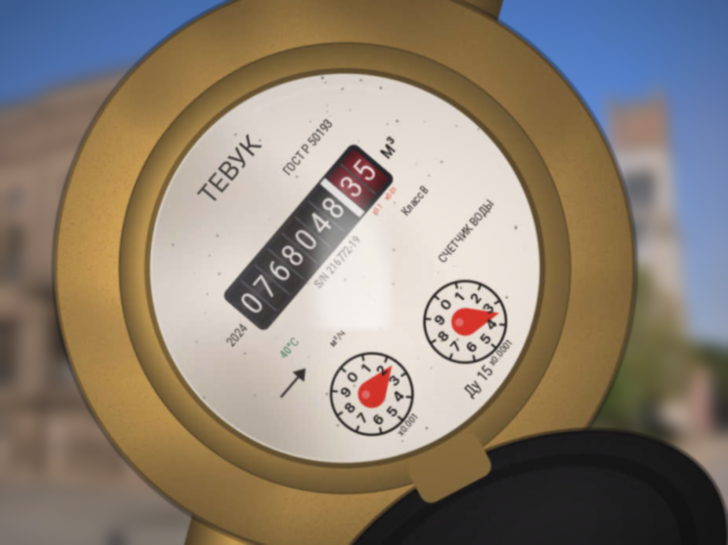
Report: 768048.3523,m³
